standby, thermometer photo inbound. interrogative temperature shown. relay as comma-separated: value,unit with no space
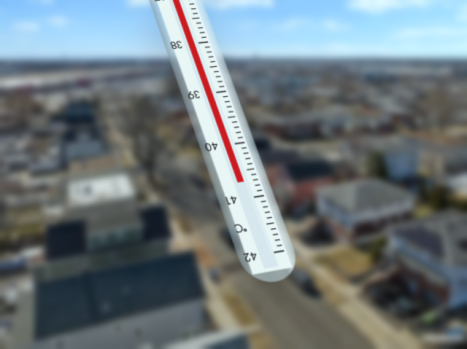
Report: 40.7,°C
